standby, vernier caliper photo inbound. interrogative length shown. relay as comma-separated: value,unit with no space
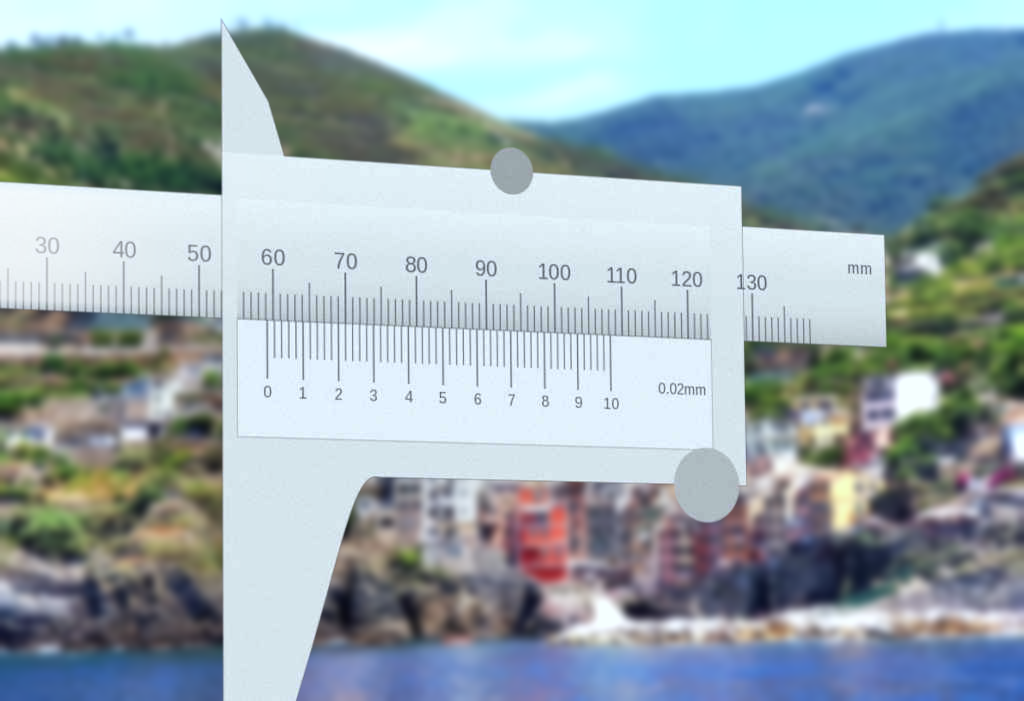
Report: 59.2,mm
